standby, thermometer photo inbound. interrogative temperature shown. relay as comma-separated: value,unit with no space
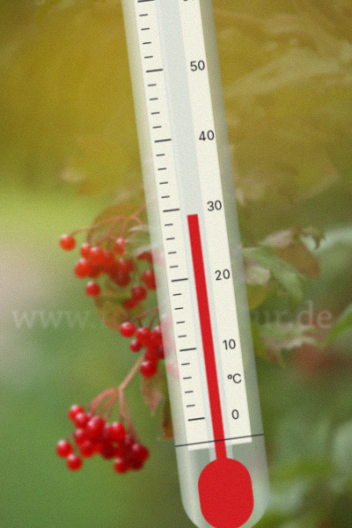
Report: 29,°C
